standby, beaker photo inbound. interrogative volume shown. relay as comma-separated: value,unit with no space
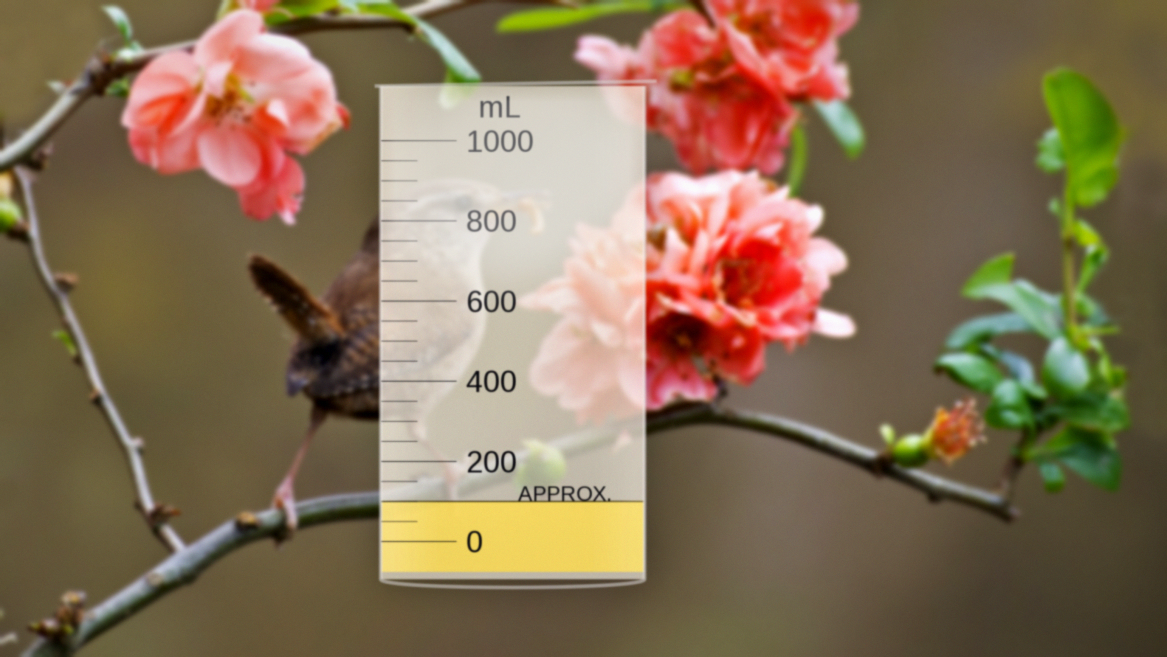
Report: 100,mL
